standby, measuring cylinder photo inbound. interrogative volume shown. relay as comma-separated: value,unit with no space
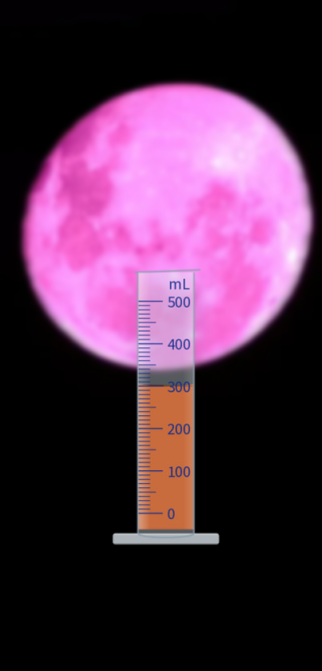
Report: 300,mL
